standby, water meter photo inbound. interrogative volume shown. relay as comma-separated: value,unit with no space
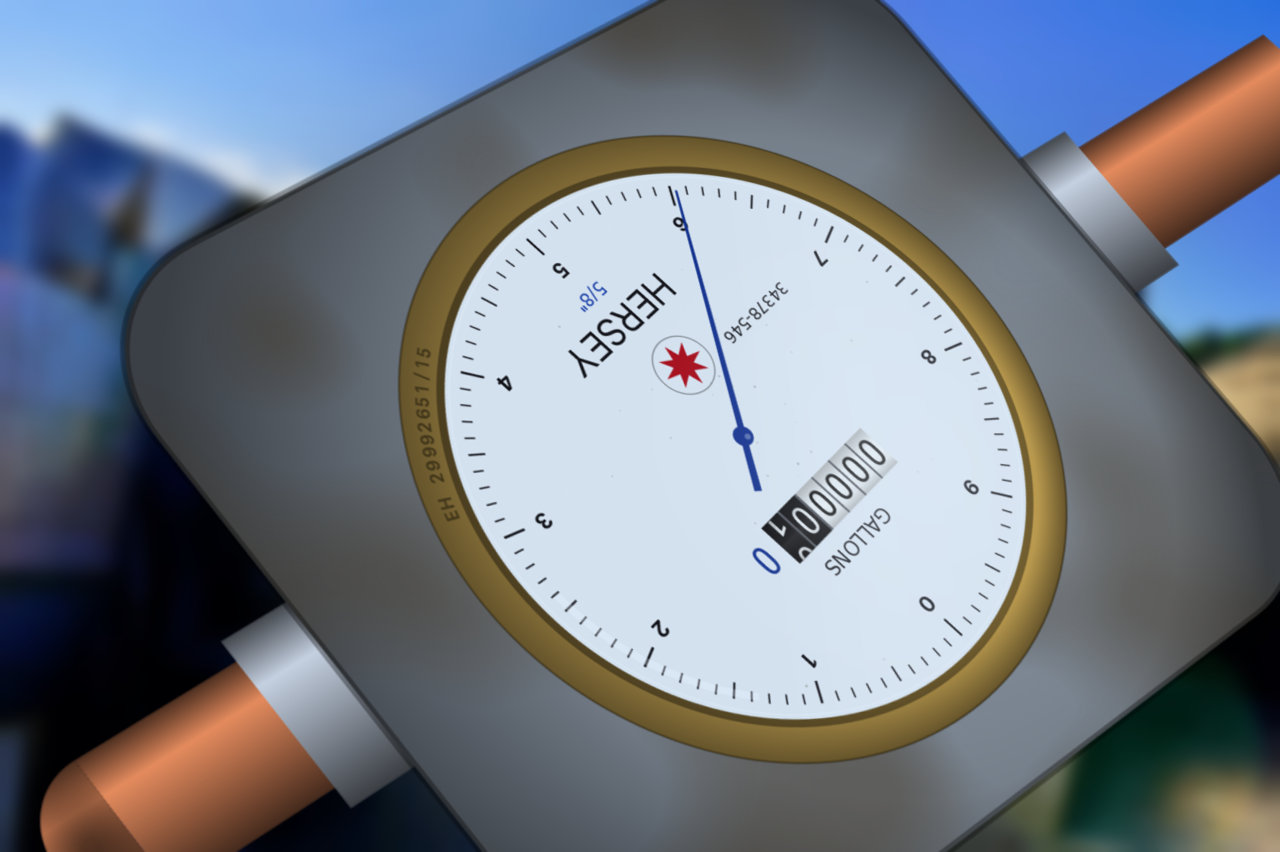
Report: 6.0,gal
